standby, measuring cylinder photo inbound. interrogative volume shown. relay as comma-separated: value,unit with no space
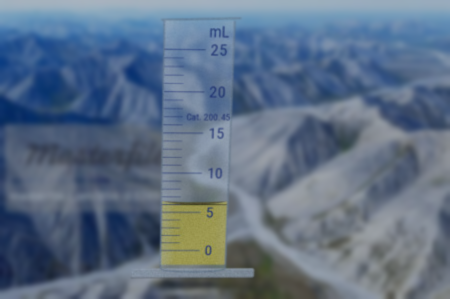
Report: 6,mL
